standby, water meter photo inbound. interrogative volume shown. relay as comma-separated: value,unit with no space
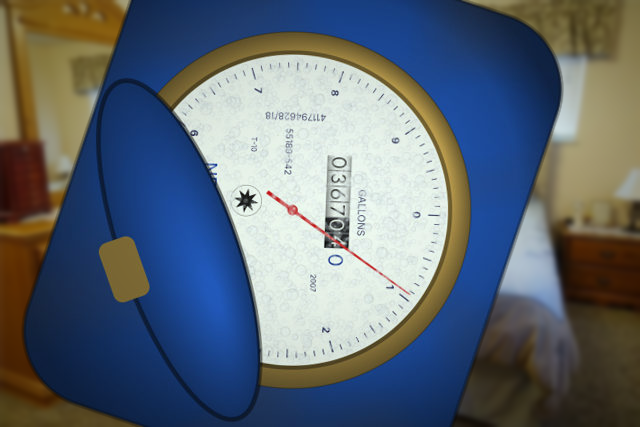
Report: 367040.9,gal
